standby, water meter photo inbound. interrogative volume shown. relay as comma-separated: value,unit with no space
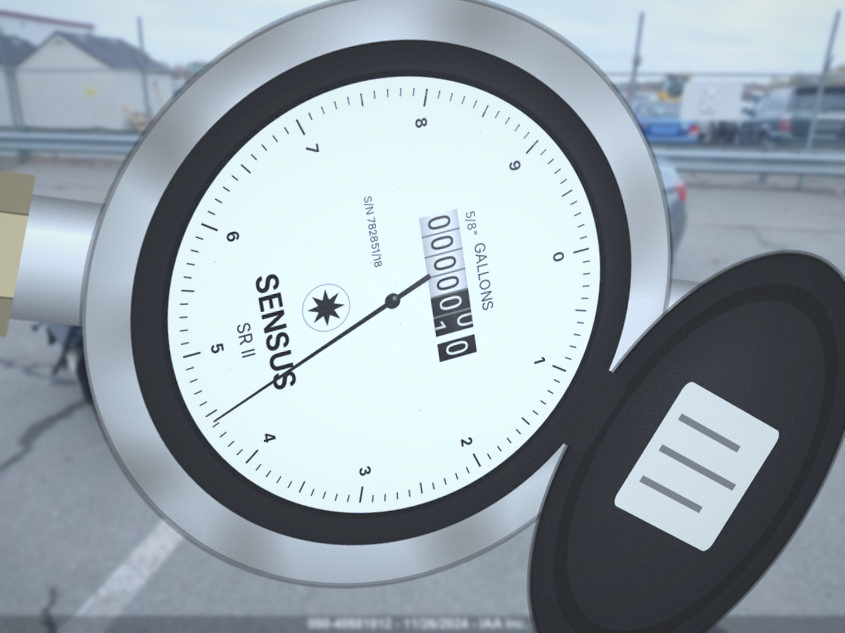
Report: 4.4,gal
